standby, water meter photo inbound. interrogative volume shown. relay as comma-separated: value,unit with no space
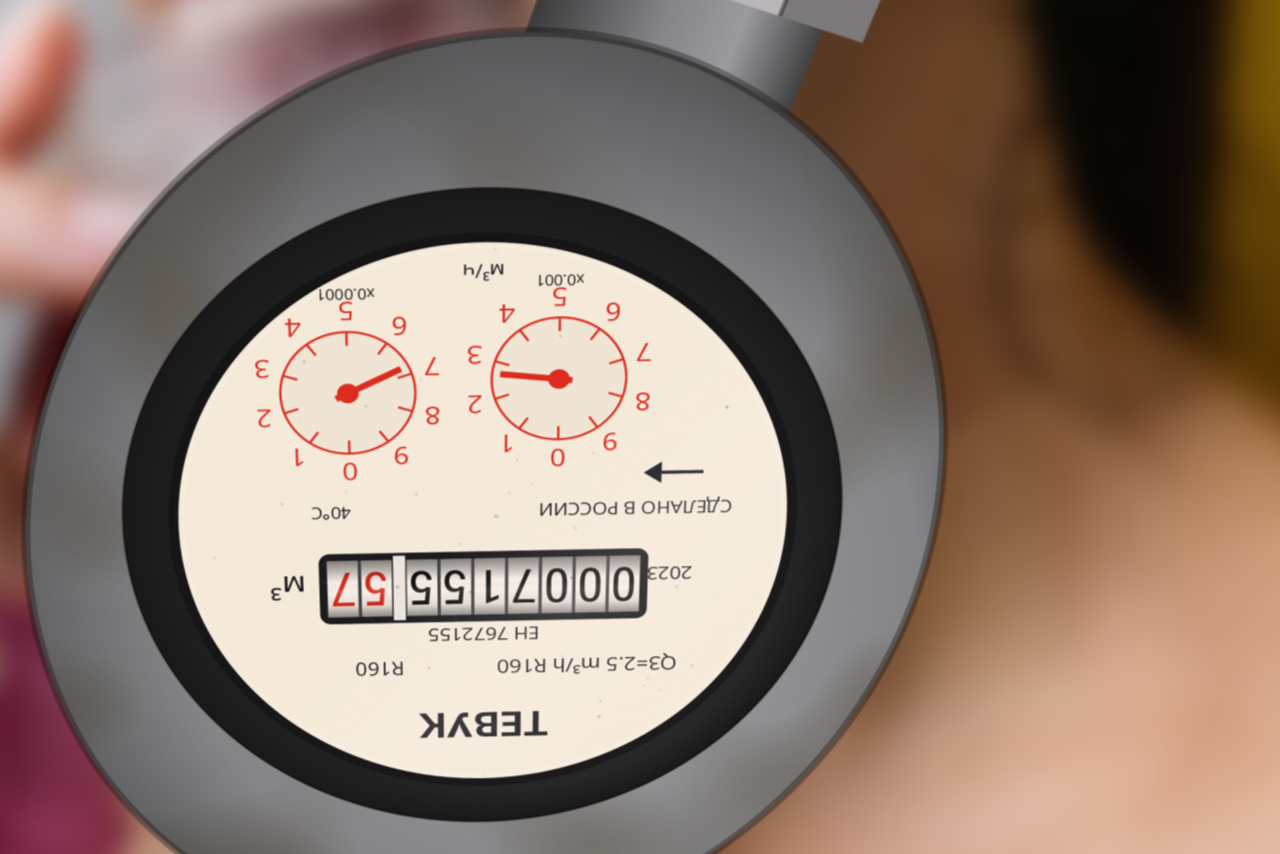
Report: 7155.5726,m³
